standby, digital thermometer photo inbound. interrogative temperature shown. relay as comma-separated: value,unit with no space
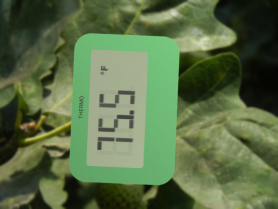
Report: 75.5,°F
